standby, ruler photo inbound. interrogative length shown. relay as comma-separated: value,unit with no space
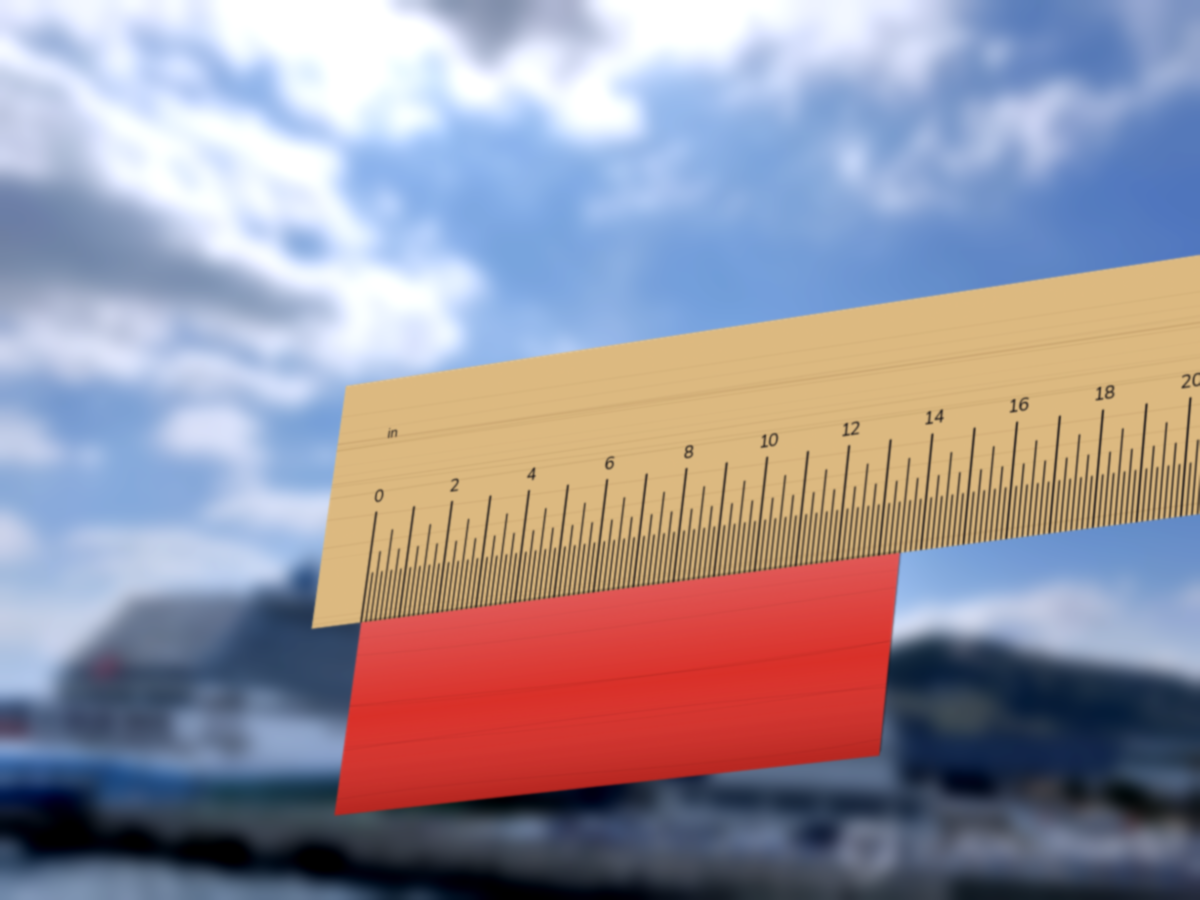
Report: 13.5,in
